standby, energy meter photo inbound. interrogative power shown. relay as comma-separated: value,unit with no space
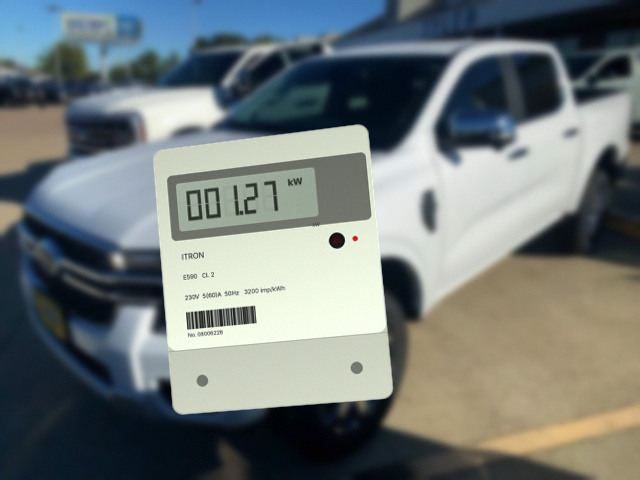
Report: 1.27,kW
